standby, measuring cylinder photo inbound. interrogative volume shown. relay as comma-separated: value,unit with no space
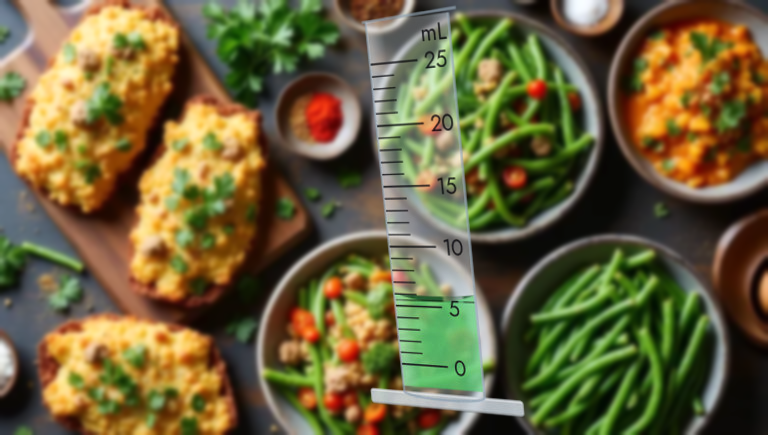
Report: 5.5,mL
